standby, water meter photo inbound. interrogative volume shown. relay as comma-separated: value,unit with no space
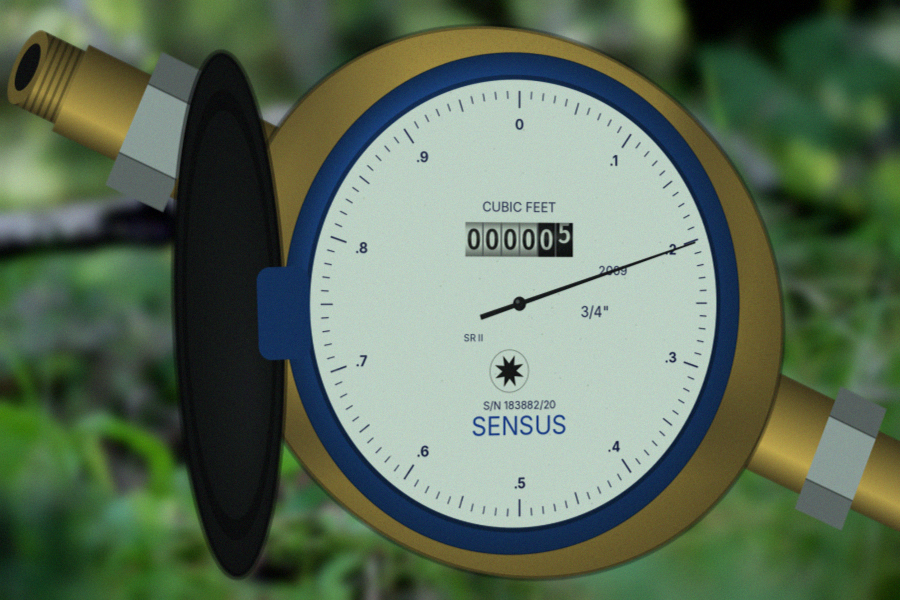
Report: 5.20,ft³
